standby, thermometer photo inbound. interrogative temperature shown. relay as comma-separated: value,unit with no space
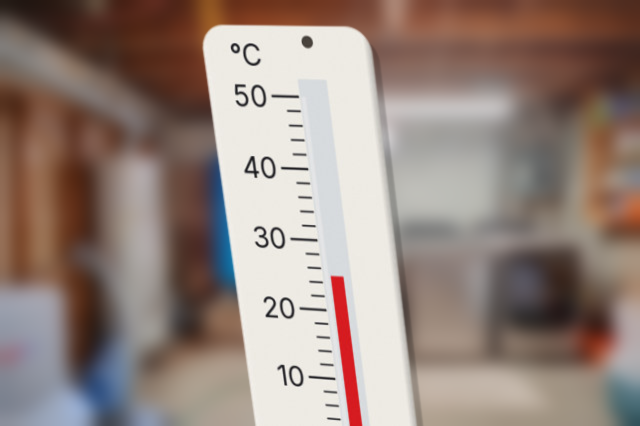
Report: 25,°C
